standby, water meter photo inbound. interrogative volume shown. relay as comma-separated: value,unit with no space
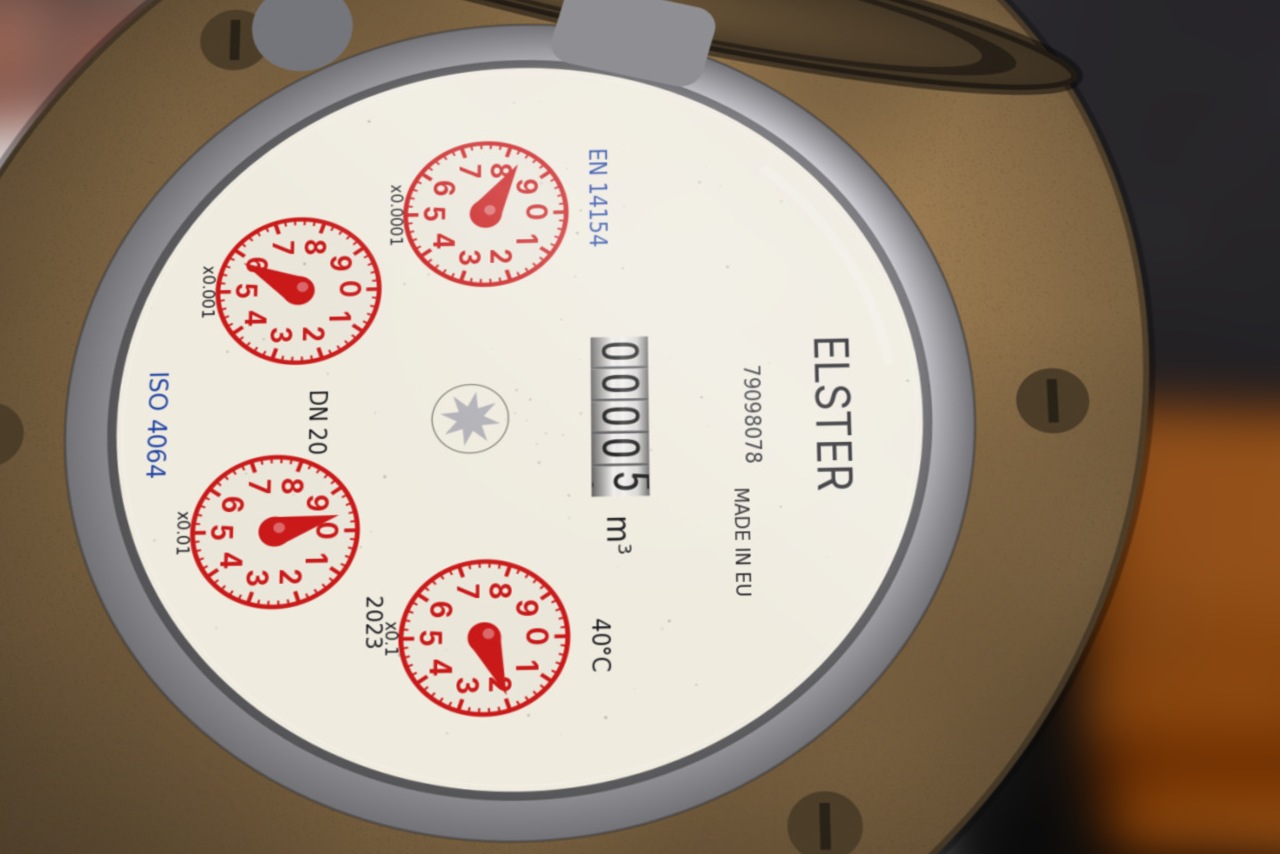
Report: 5.1958,m³
